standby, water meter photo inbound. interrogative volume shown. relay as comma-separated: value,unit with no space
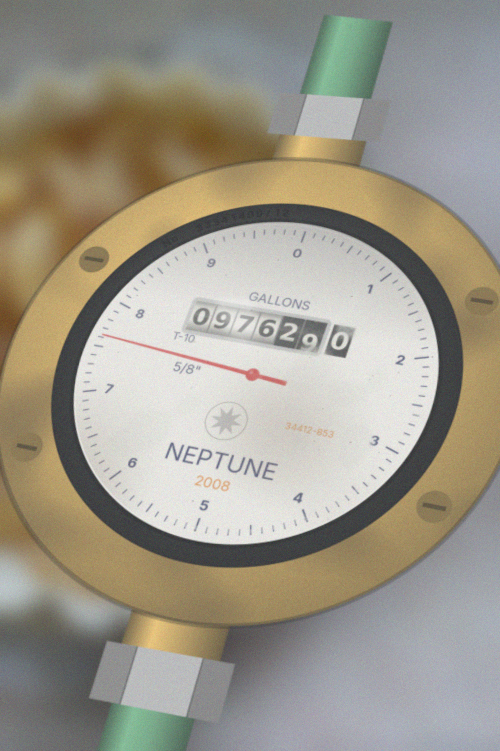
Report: 976287.6,gal
